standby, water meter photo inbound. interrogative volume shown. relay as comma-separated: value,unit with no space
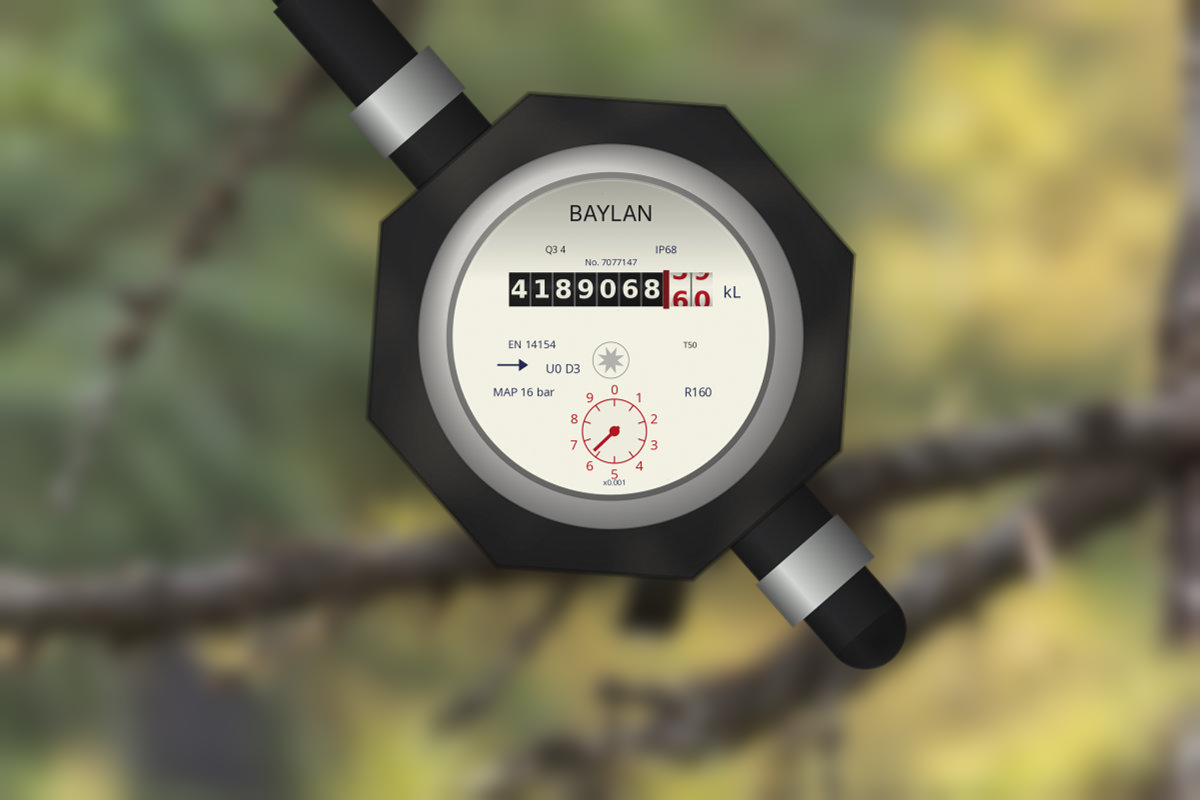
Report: 4189068.596,kL
